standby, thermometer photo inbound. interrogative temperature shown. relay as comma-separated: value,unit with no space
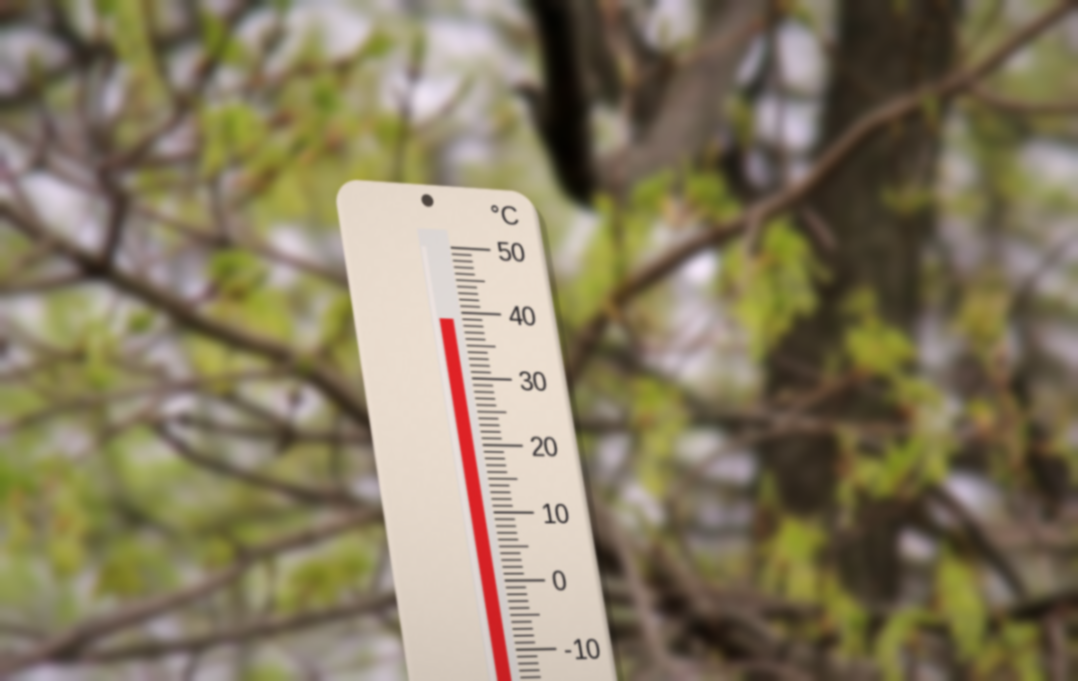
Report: 39,°C
